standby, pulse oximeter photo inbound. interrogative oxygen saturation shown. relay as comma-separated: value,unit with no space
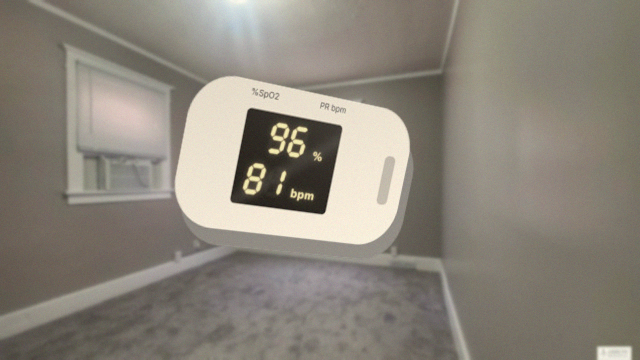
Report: 96,%
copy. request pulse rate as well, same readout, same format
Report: 81,bpm
